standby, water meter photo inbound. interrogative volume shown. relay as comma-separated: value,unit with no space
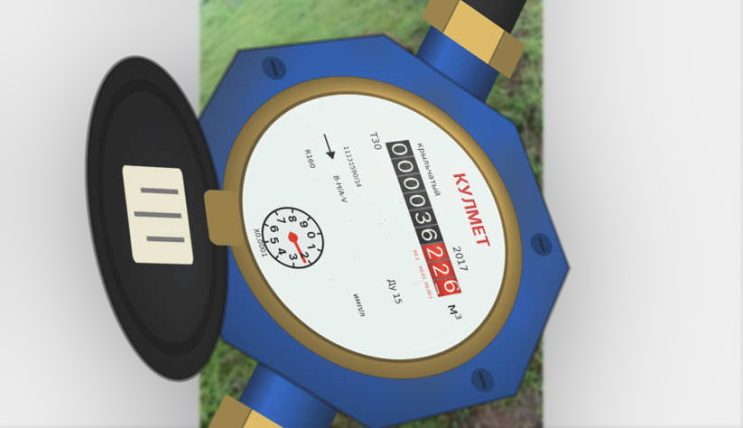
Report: 36.2262,m³
